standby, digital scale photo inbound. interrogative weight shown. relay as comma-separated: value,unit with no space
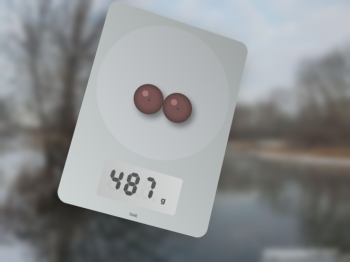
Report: 487,g
